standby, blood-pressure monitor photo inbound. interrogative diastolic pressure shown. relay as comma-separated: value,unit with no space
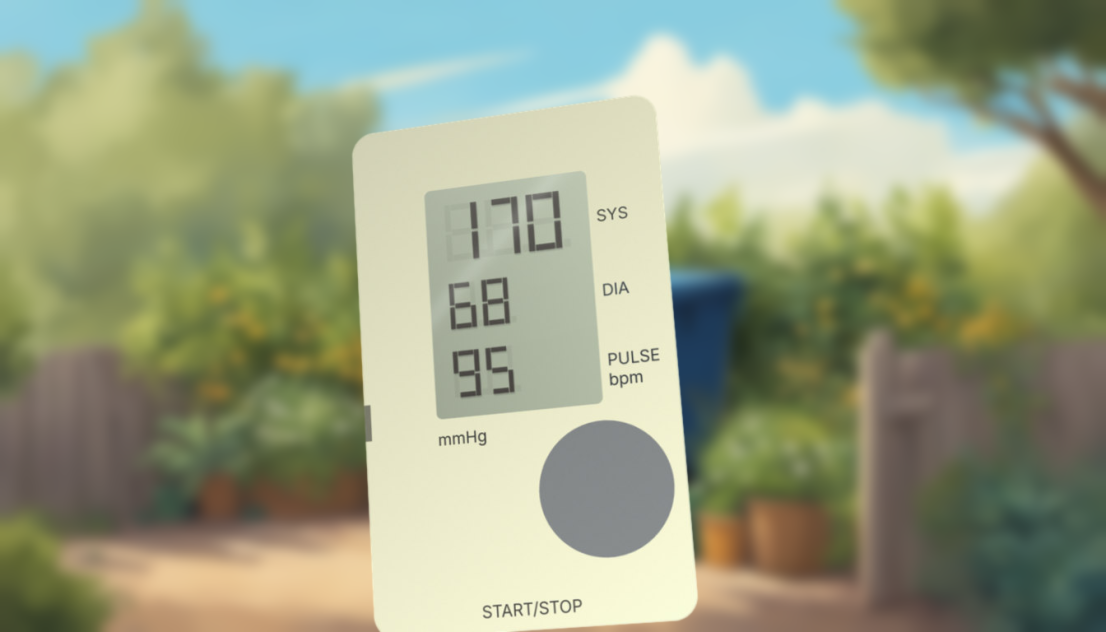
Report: 68,mmHg
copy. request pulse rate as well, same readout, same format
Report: 95,bpm
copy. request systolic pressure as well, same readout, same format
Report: 170,mmHg
